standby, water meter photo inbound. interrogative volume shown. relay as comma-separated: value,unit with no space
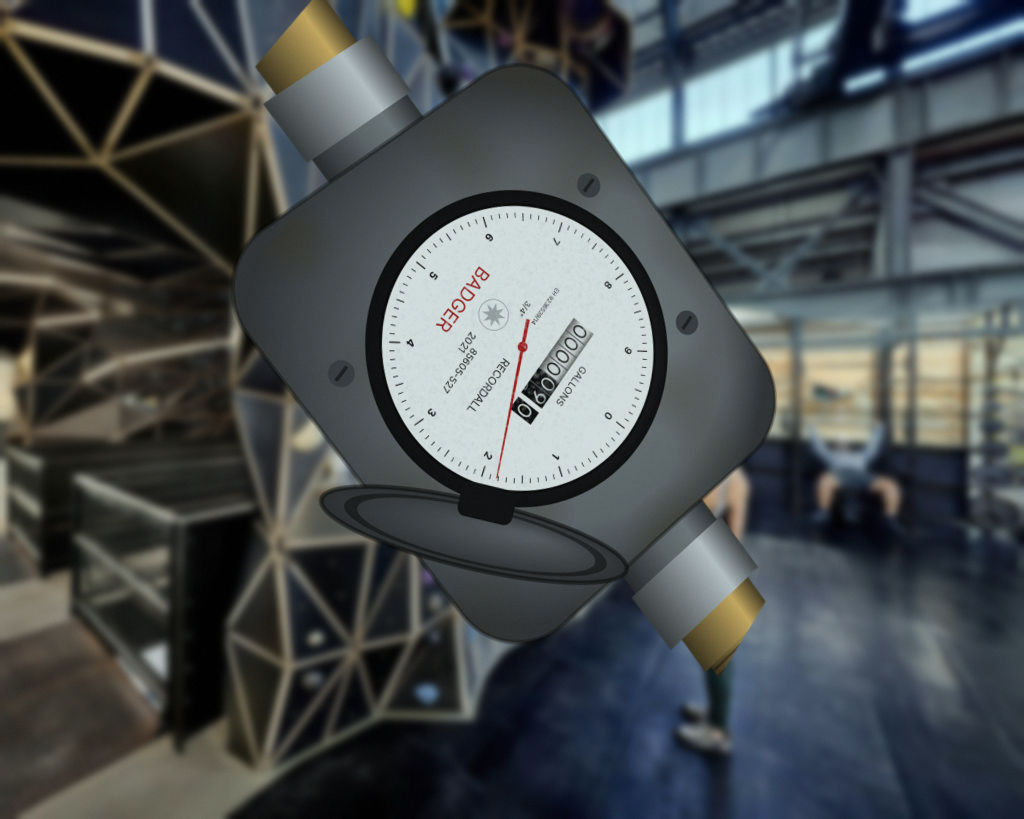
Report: 91.8,gal
